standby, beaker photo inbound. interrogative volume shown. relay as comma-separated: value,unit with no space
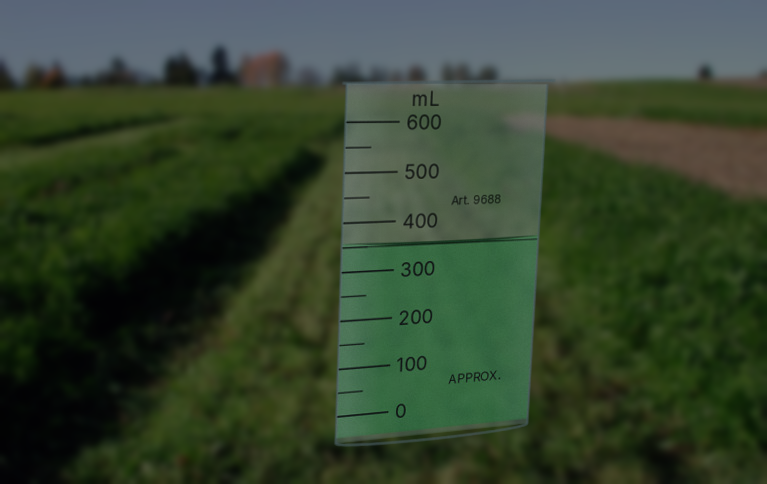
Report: 350,mL
